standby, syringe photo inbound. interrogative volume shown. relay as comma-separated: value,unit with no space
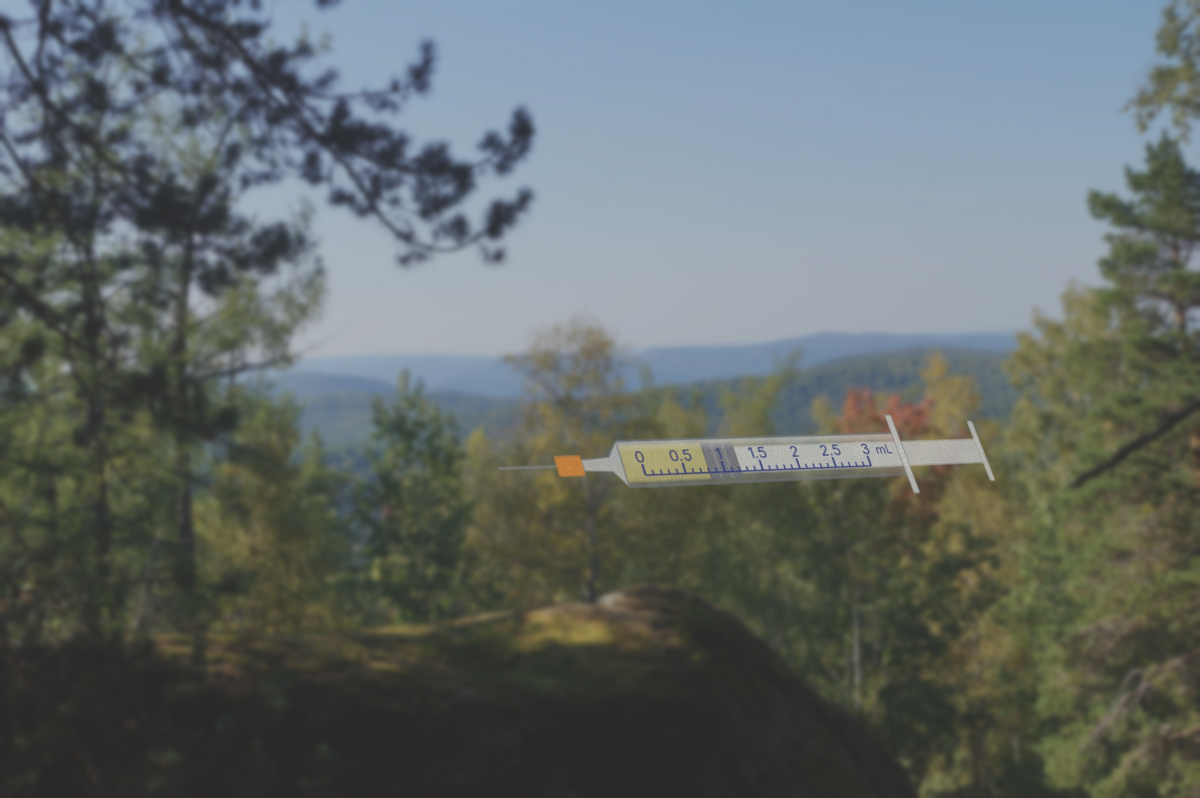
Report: 0.8,mL
